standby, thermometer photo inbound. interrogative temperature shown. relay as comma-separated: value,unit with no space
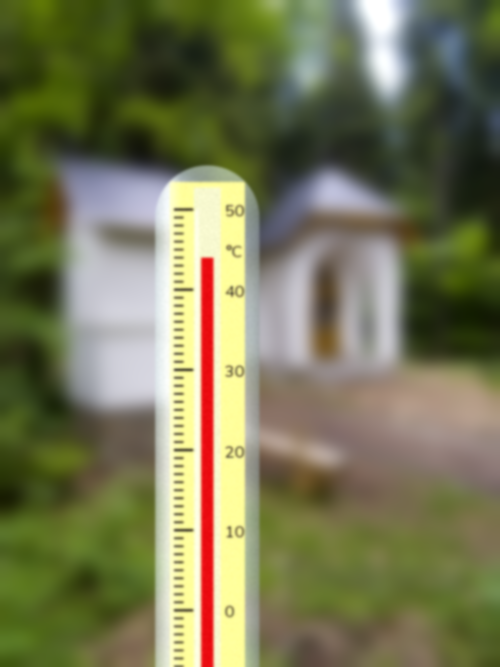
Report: 44,°C
